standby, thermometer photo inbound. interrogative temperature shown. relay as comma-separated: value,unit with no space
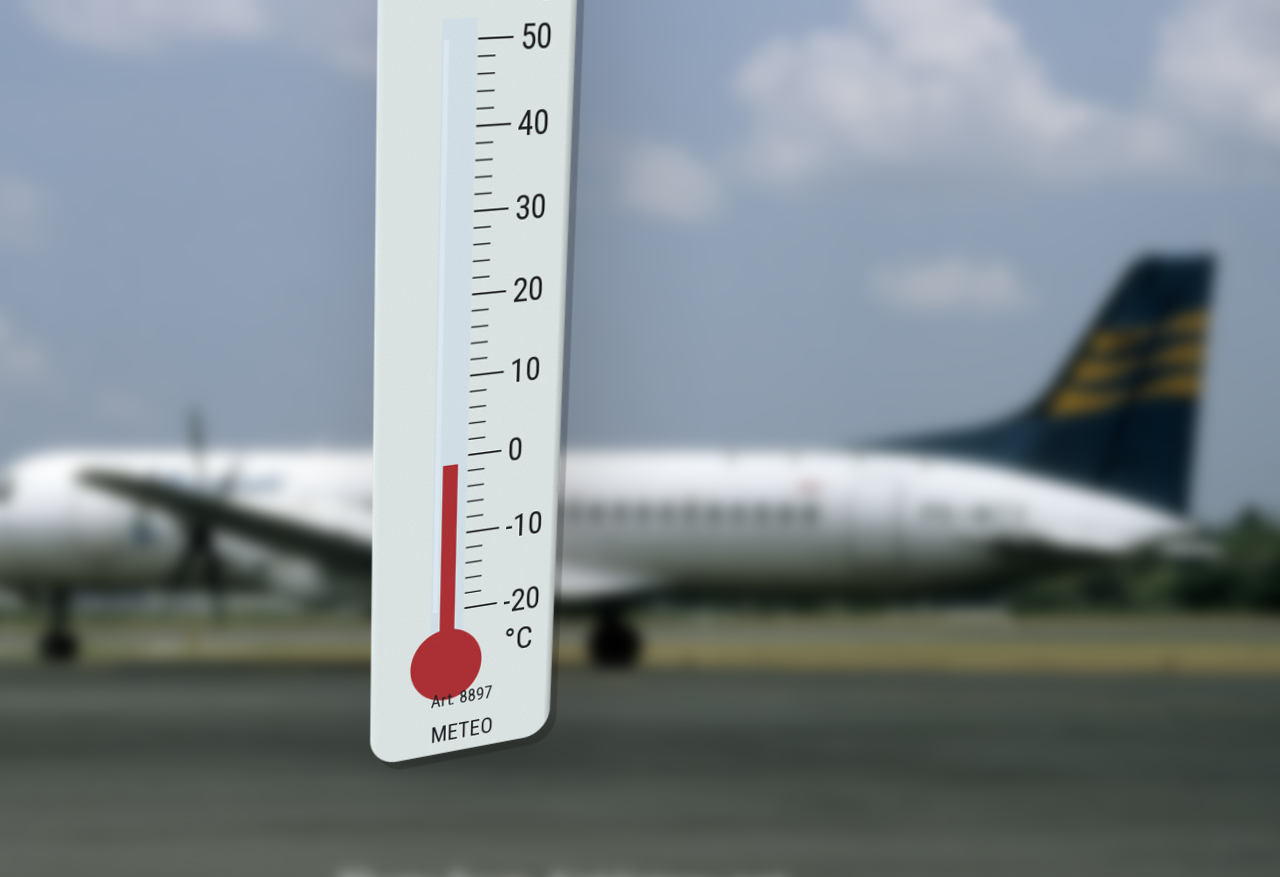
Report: -1,°C
